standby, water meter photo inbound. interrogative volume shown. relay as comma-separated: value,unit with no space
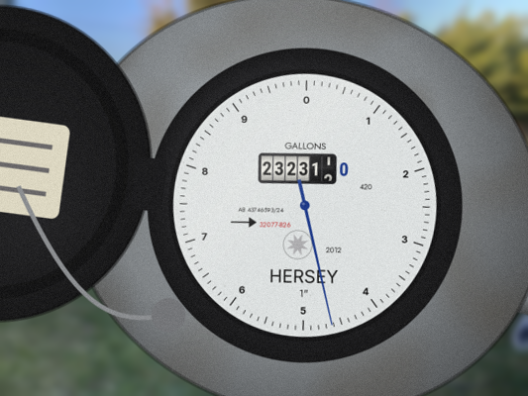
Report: 2323114.6,gal
